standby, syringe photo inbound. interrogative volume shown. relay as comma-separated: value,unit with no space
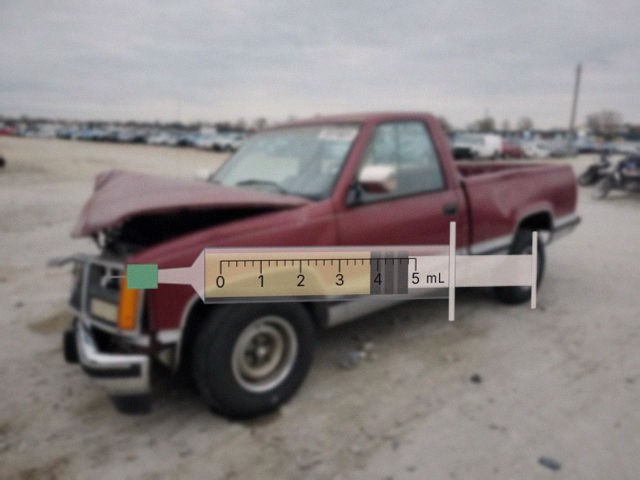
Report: 3.8,mL
